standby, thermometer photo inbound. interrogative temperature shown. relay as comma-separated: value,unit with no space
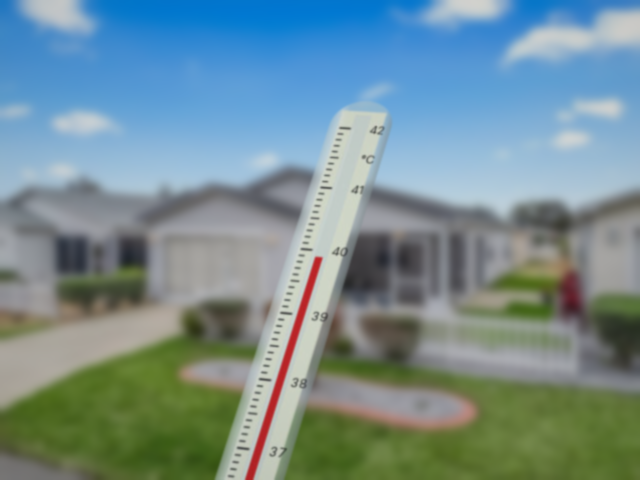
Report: 39.9,°C
